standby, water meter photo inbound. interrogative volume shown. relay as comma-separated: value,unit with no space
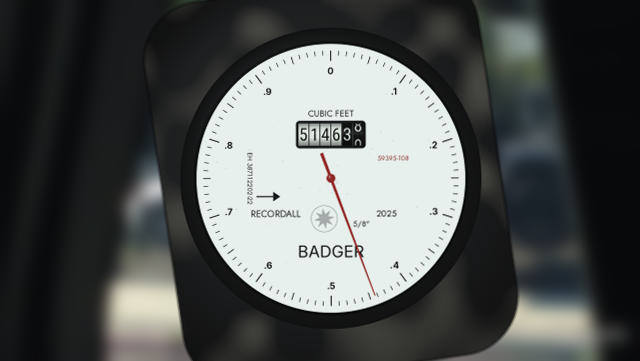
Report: 514638.44,ft³
